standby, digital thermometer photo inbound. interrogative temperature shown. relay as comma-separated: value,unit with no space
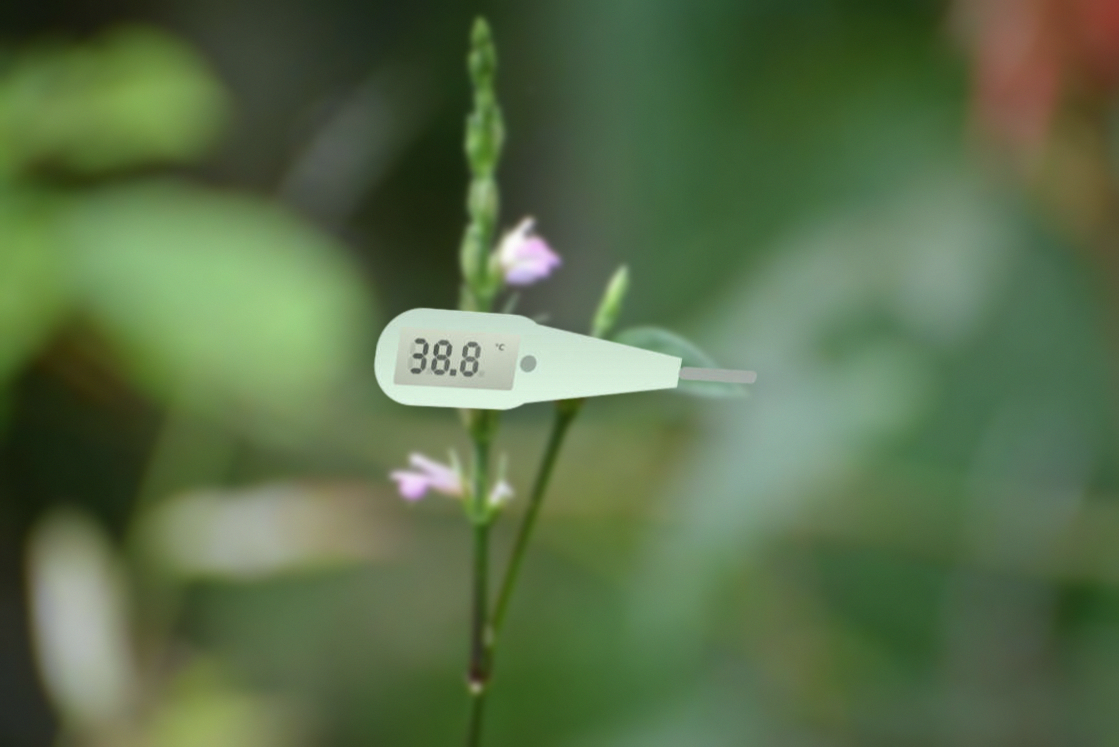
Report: 38.8,°C
